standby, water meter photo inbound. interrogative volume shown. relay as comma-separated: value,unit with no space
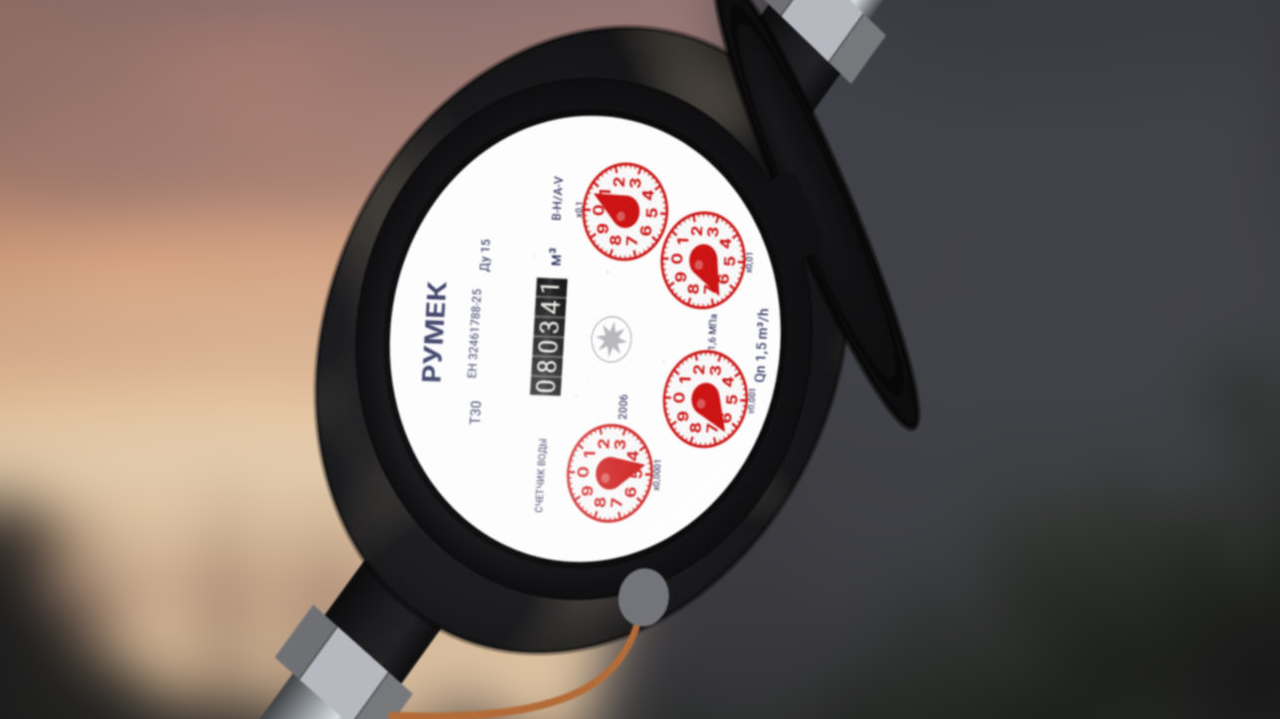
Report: 80341.0664,m³
